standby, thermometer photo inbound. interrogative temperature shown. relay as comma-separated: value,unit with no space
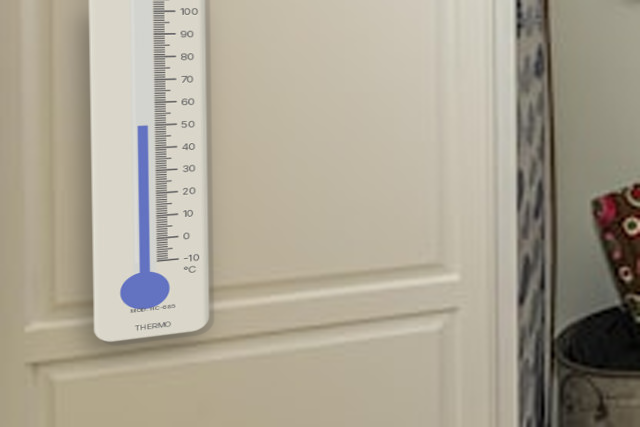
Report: 50,°C
